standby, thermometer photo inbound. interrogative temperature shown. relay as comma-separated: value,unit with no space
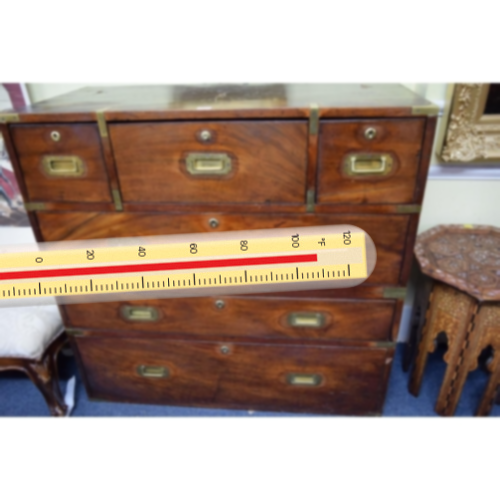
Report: 108,°F
